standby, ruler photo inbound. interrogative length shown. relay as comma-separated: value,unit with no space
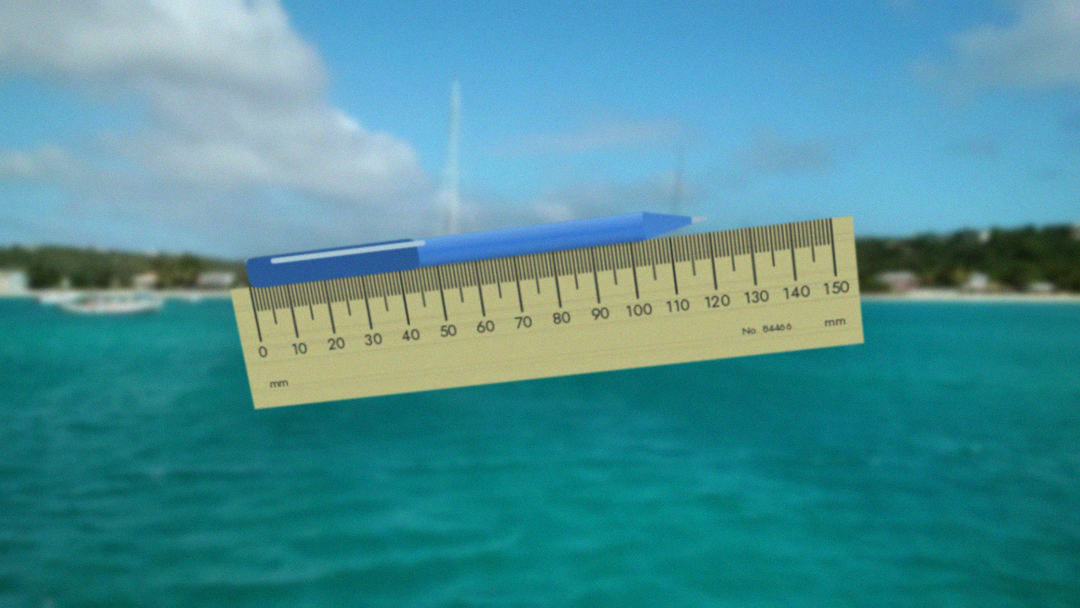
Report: 120,mm
